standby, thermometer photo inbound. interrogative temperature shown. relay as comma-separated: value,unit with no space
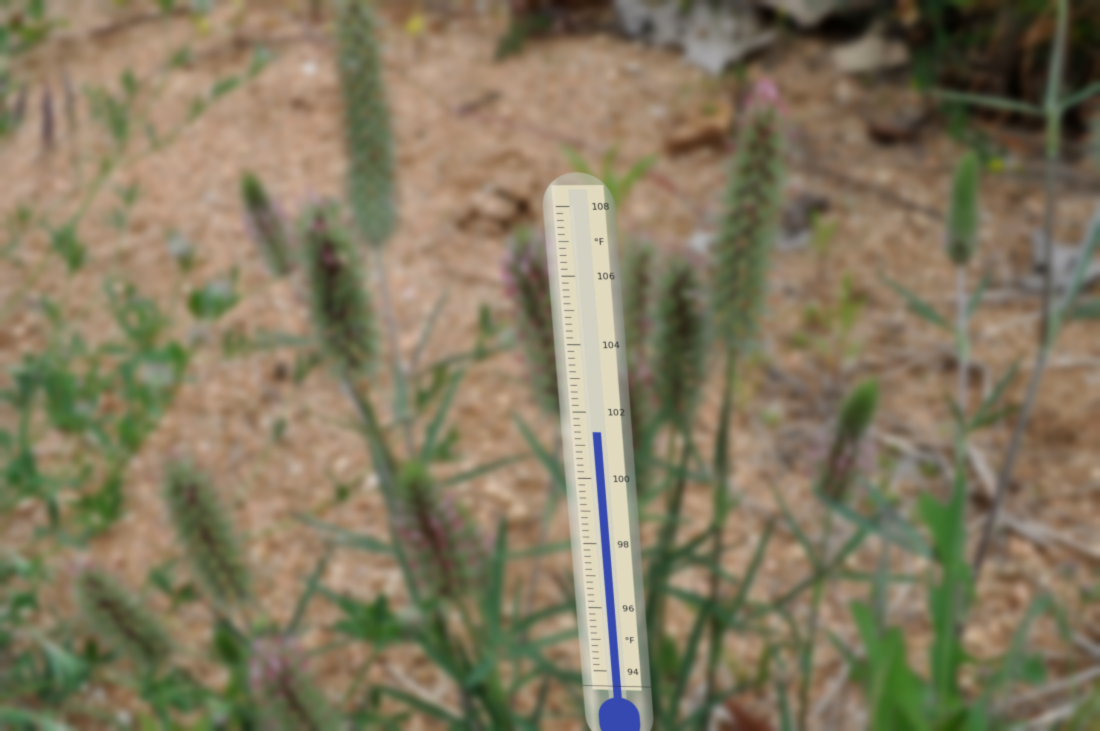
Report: 101.4,°F
